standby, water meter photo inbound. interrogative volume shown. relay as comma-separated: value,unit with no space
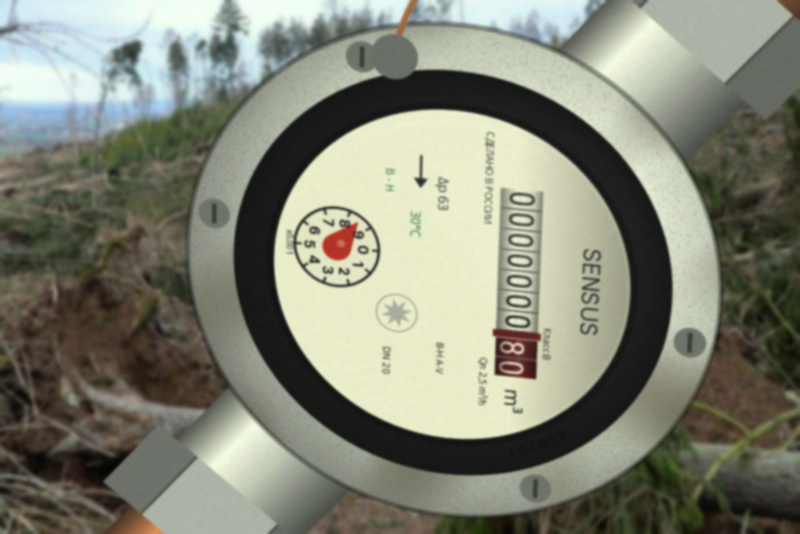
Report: 0.798,m³
